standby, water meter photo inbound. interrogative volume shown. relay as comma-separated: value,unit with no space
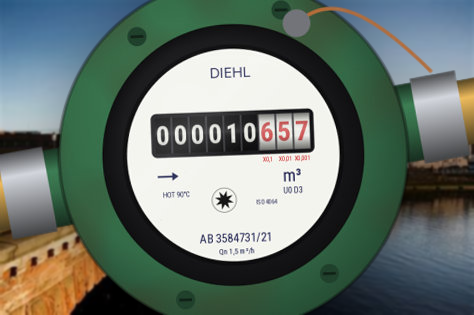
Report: 10.657,m³
